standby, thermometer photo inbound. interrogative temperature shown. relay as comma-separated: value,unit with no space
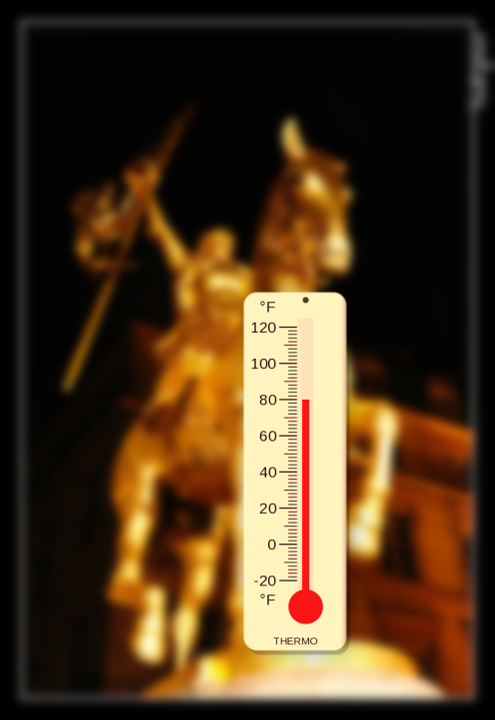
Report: 80,°F
